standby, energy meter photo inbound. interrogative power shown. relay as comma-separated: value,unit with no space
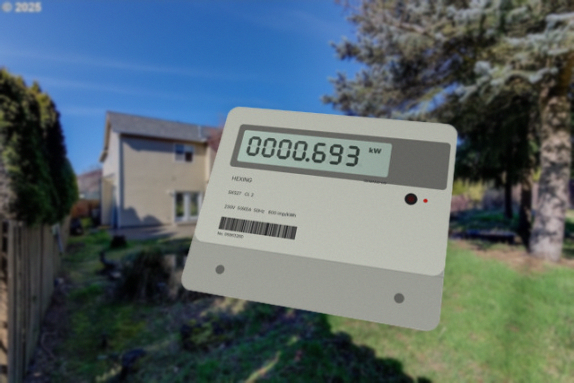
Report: 0.693,kW
